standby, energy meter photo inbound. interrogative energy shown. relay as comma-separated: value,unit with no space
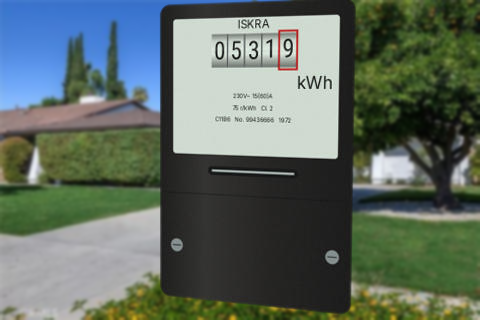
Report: 531.9,kWh
